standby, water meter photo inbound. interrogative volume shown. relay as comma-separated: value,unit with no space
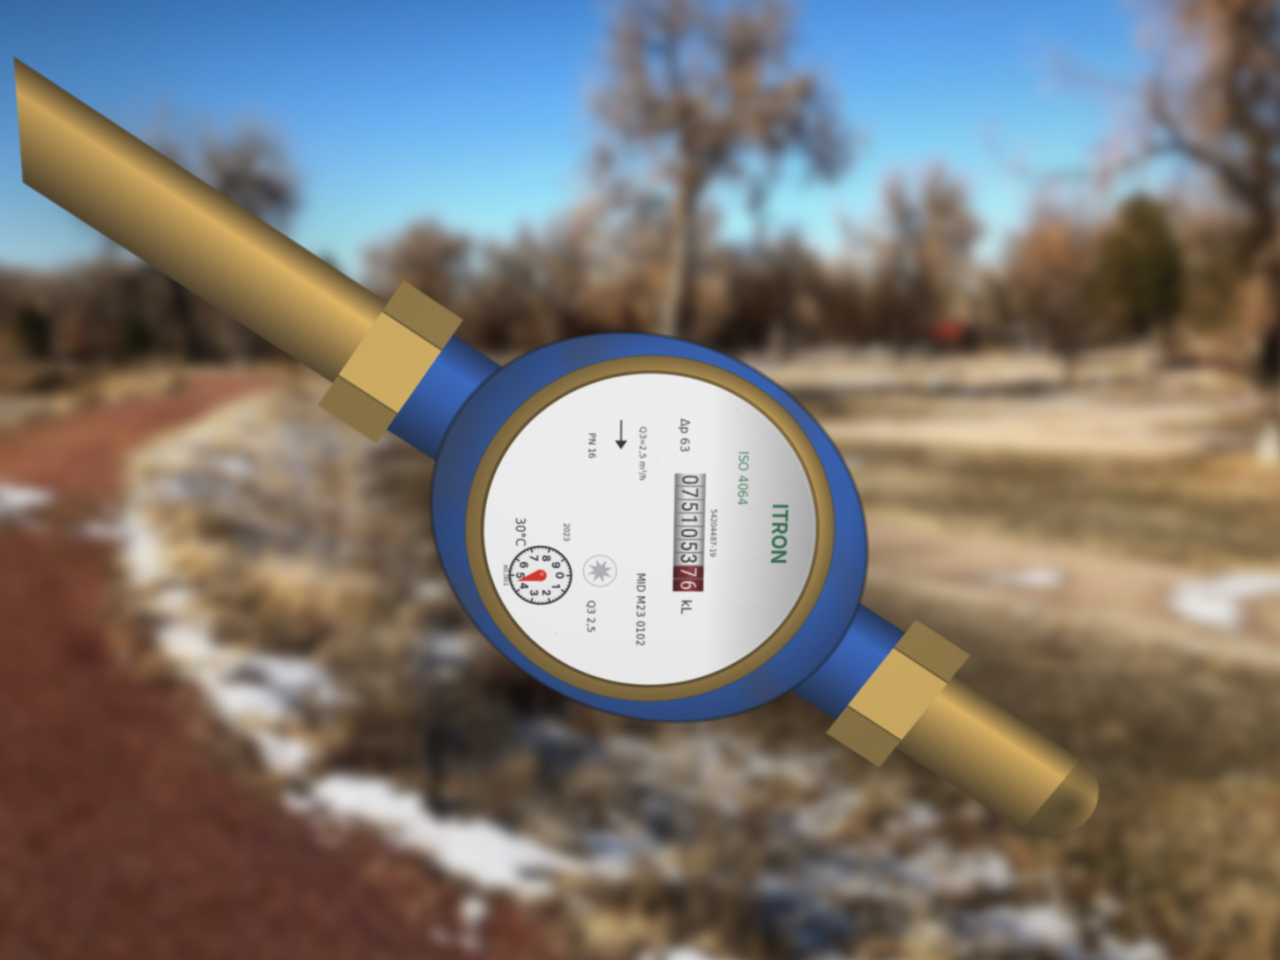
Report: 751053.764,kL
